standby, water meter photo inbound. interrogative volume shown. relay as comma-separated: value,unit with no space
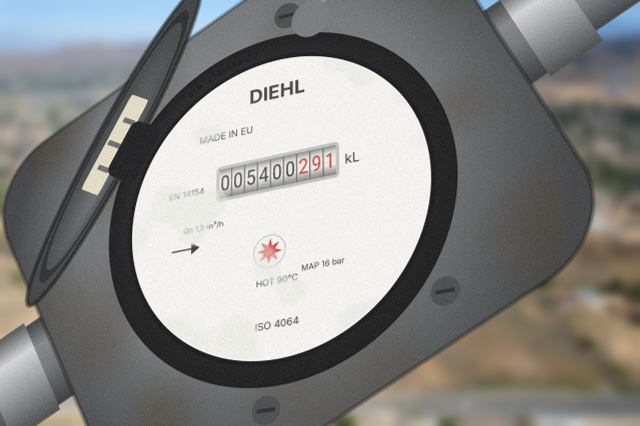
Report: 5400.291,kL
